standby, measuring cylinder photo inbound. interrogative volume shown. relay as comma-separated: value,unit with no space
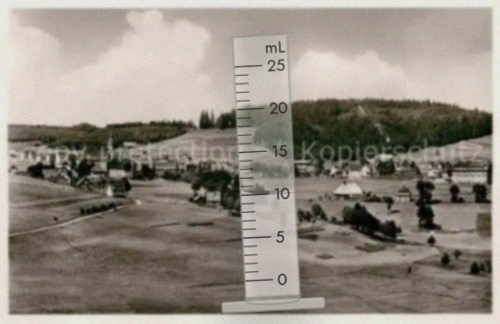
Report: 10,mL
